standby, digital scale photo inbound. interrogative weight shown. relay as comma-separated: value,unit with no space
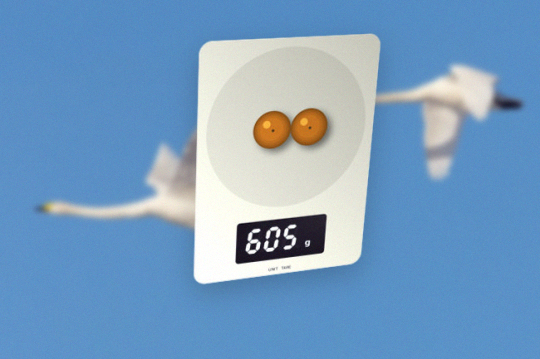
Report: 605,g
